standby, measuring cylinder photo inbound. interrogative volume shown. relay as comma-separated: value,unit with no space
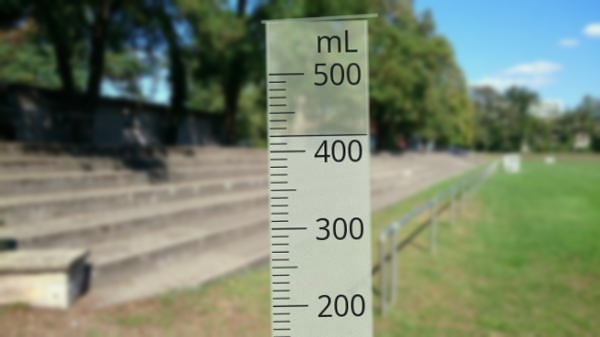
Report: 420,mL
